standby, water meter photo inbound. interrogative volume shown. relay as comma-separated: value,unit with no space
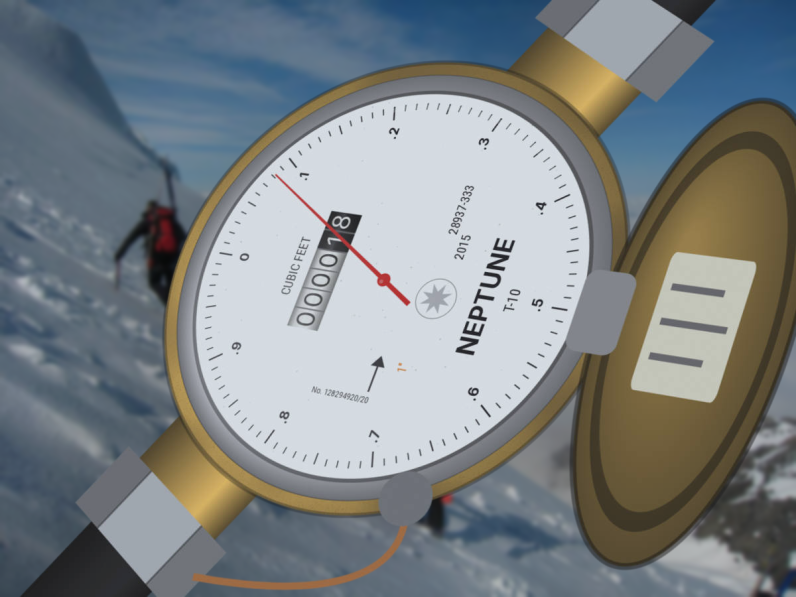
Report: 18.08,ft³
